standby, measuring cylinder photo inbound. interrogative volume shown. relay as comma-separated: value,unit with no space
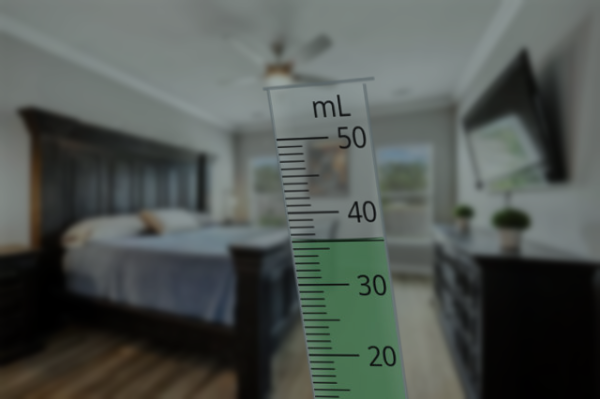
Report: 36,mL
